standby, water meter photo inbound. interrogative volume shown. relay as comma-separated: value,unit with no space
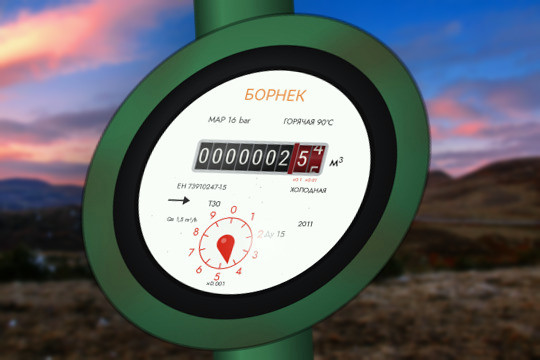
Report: 2.544,m³
